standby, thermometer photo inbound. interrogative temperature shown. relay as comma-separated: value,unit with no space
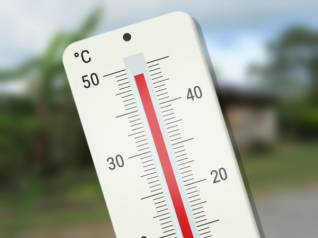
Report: 48,°C
